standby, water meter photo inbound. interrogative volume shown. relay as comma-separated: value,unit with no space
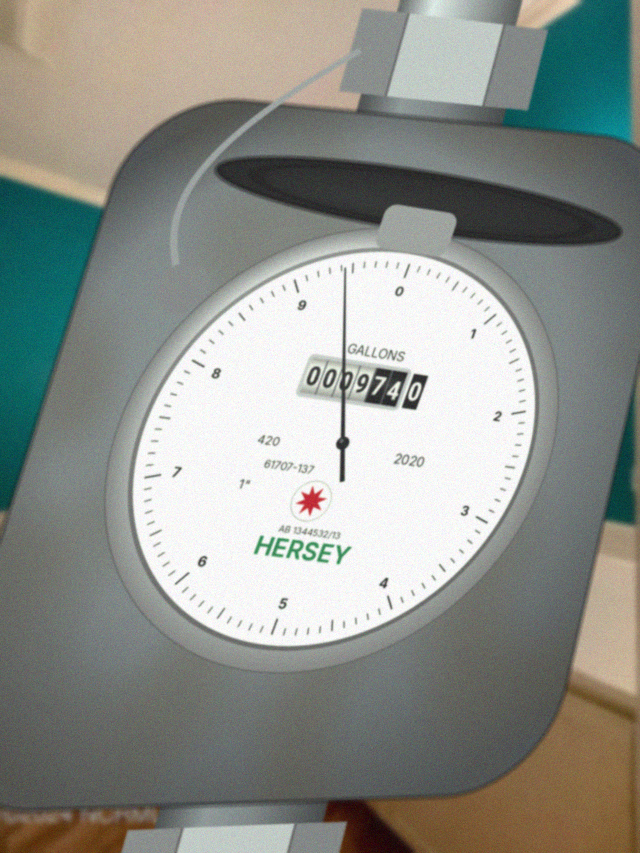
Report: 9739.4,gal
